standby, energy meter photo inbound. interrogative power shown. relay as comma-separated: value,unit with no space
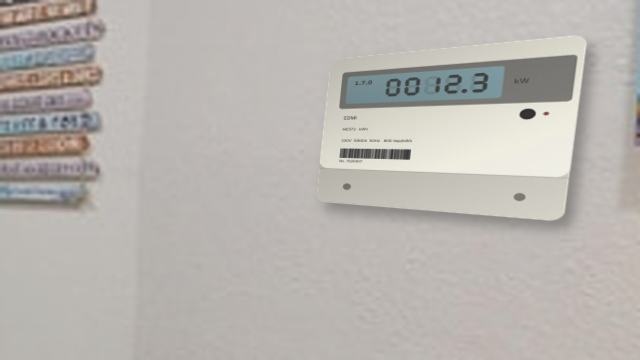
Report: 12.3,kW
